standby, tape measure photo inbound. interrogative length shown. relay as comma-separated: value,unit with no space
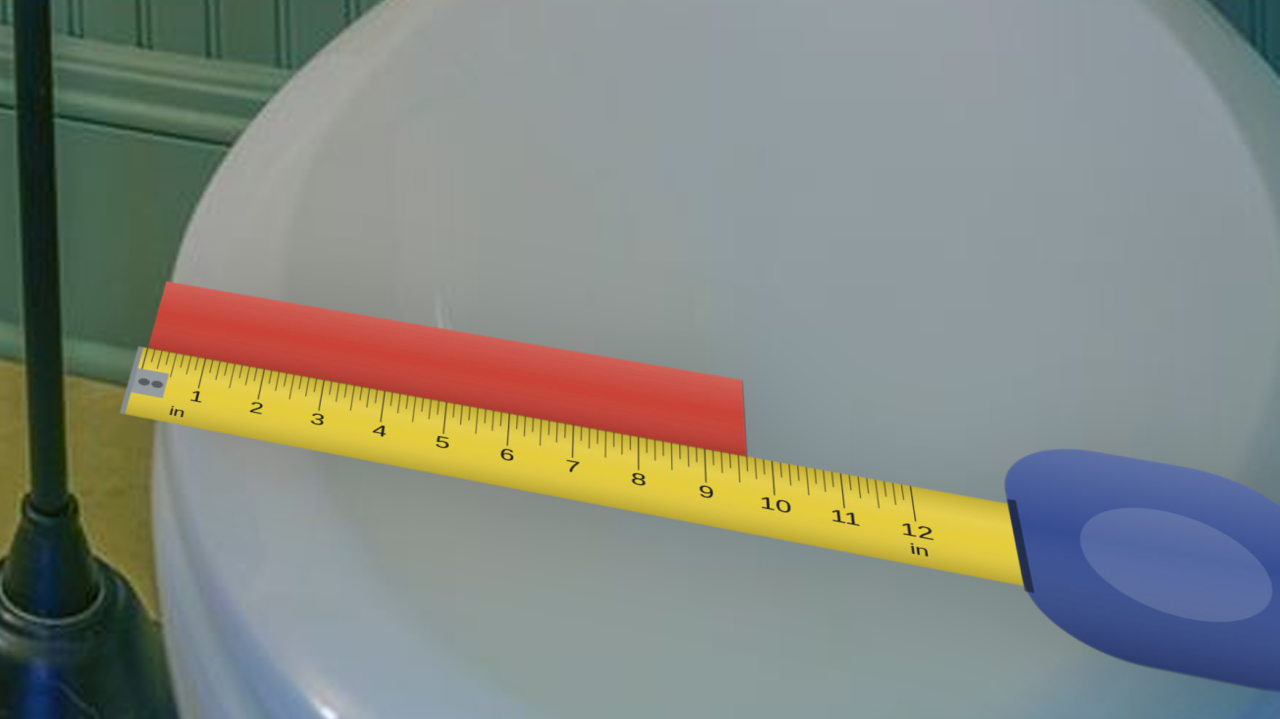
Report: 9.625,in
